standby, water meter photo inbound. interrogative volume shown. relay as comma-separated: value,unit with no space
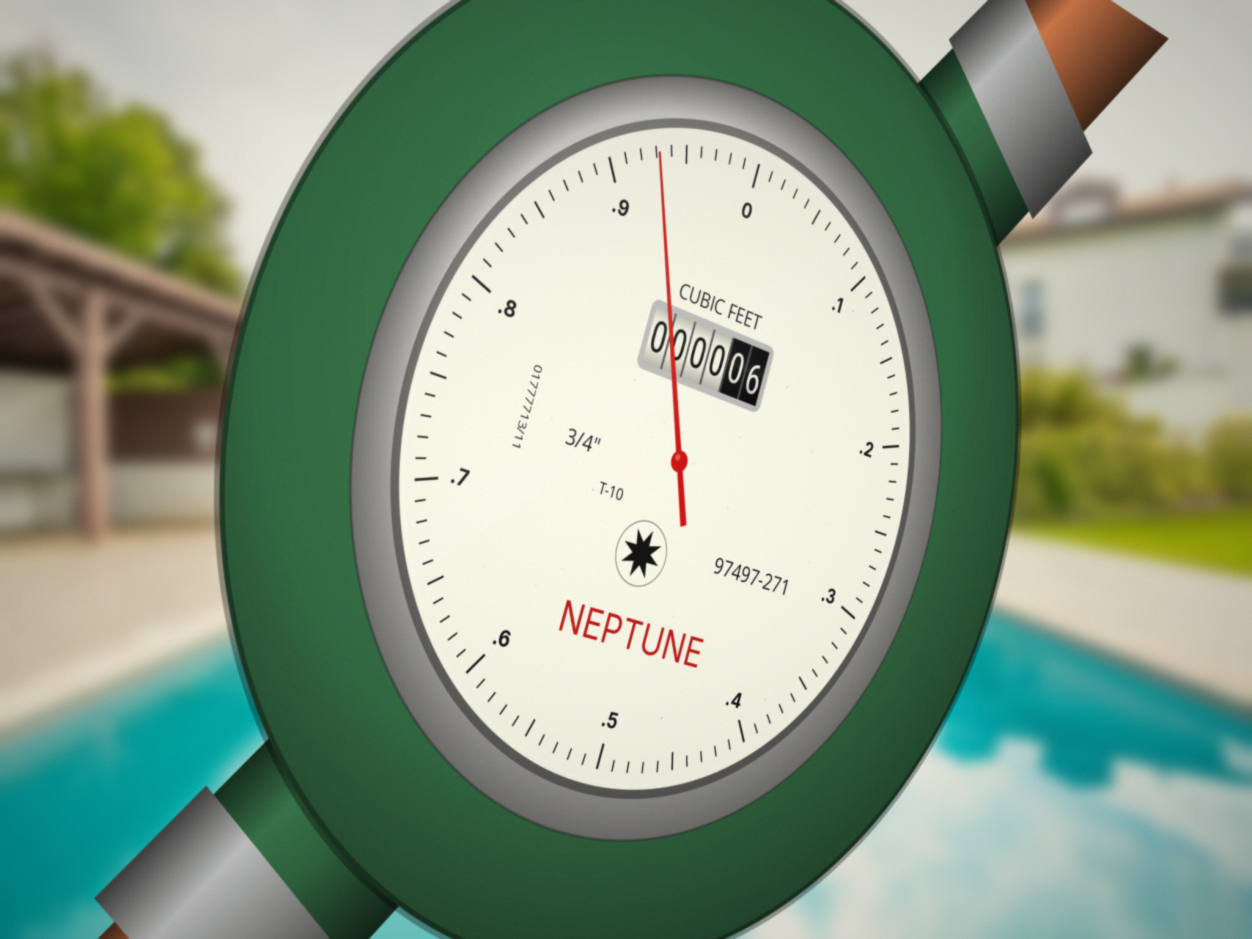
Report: 5.93,ft³
